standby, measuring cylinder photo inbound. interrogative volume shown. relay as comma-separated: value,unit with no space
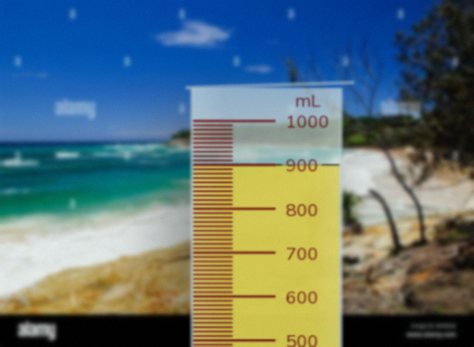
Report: 900,mL
